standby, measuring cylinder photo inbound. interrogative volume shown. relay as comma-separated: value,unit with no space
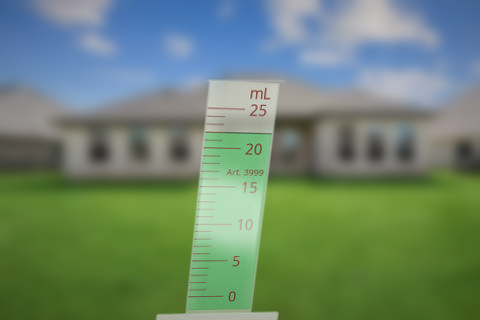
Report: 22,mL
